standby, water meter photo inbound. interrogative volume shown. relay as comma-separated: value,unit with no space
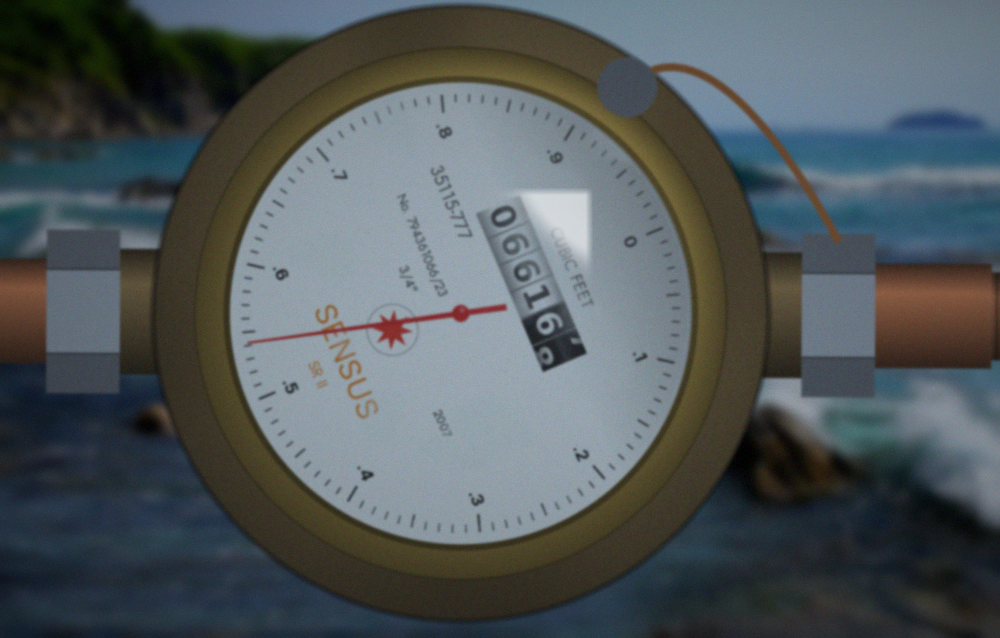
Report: 66167.54,ft³
